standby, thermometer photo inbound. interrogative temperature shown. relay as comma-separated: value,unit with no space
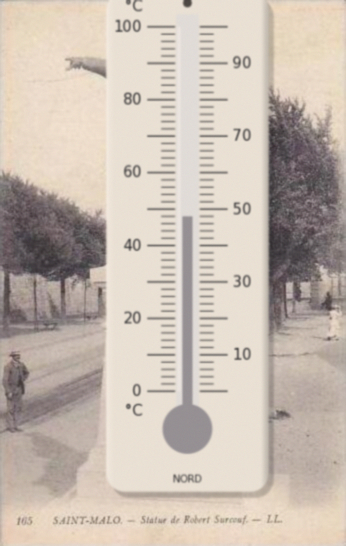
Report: 48,°C
